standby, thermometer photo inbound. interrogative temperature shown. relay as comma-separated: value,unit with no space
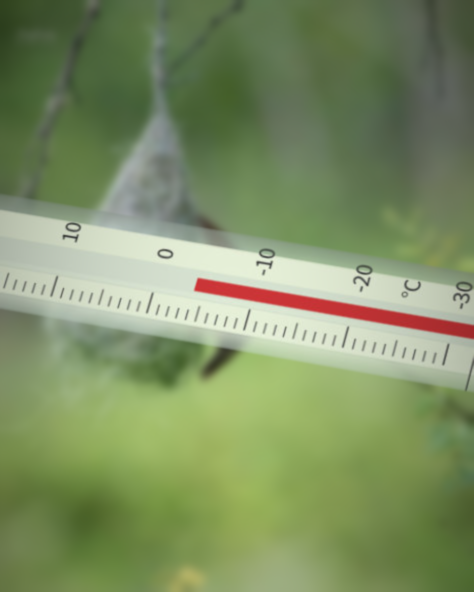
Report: -4,°C
